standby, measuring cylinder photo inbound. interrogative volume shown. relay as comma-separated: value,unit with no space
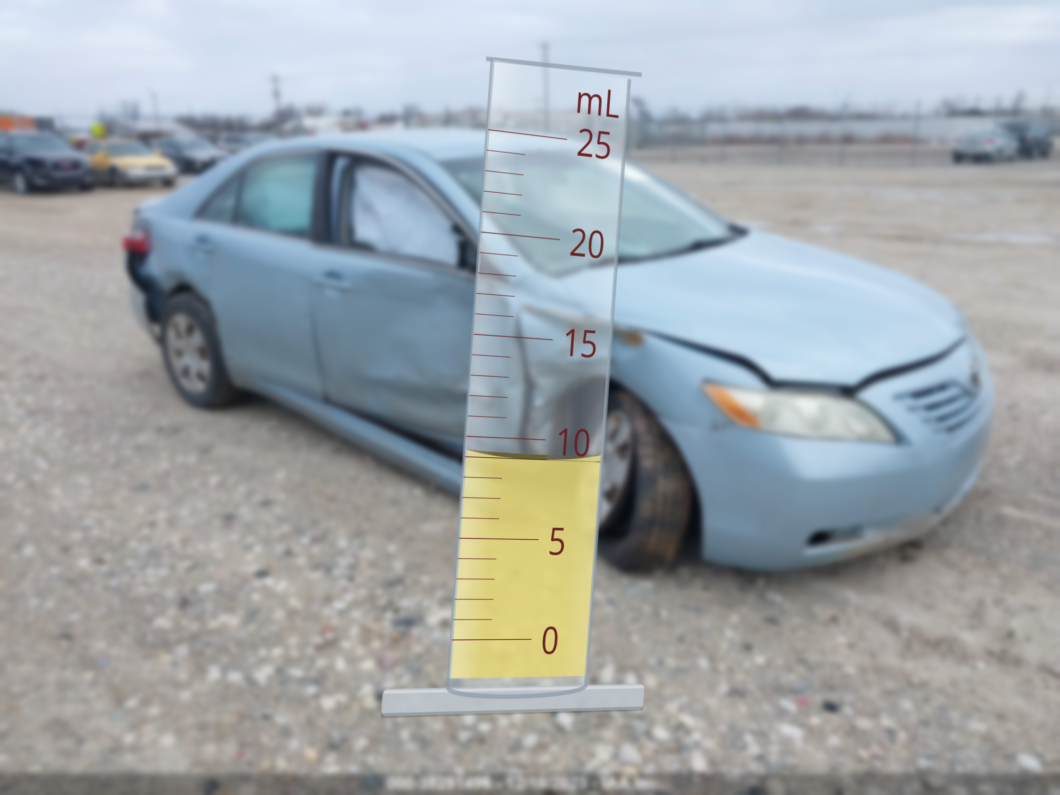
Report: 9,mL
